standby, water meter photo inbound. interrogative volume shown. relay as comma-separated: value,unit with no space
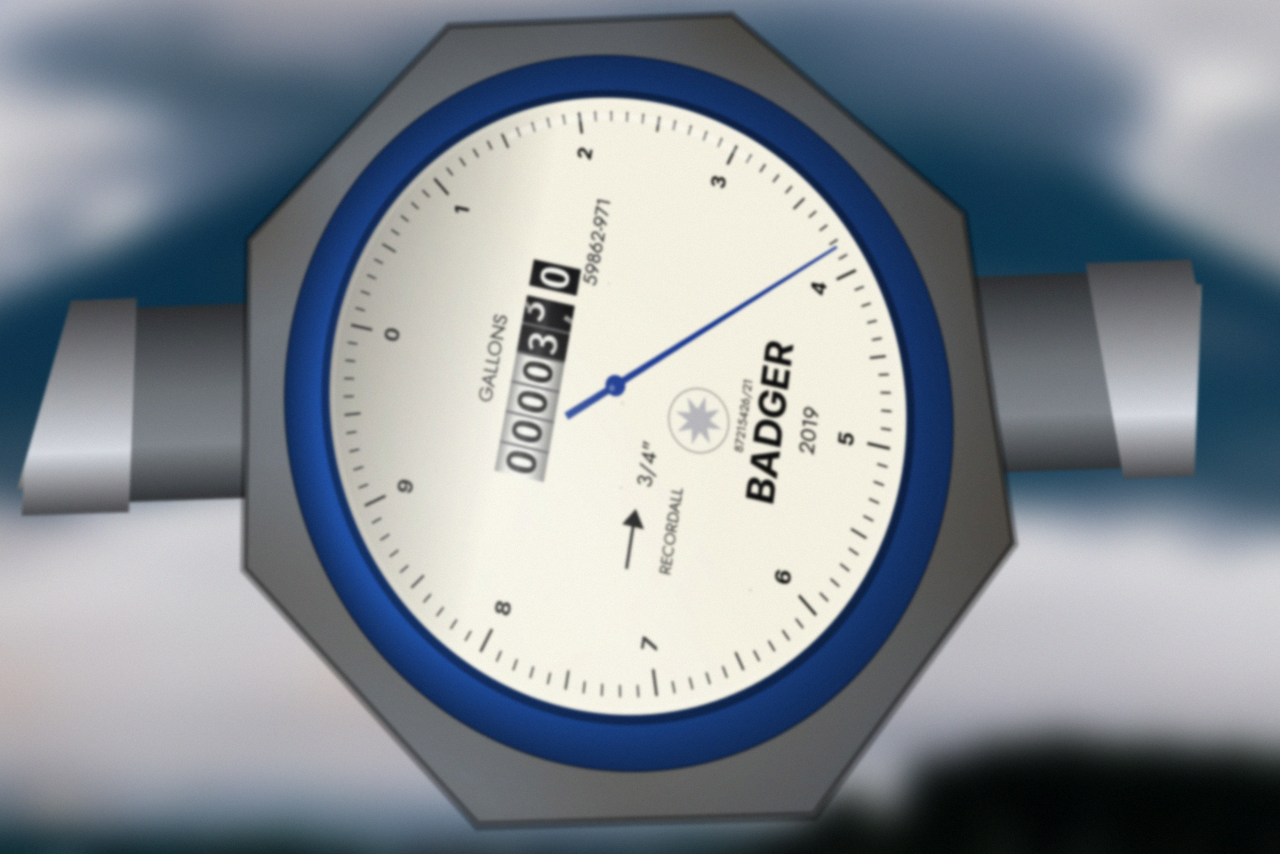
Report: 333.8,gal
